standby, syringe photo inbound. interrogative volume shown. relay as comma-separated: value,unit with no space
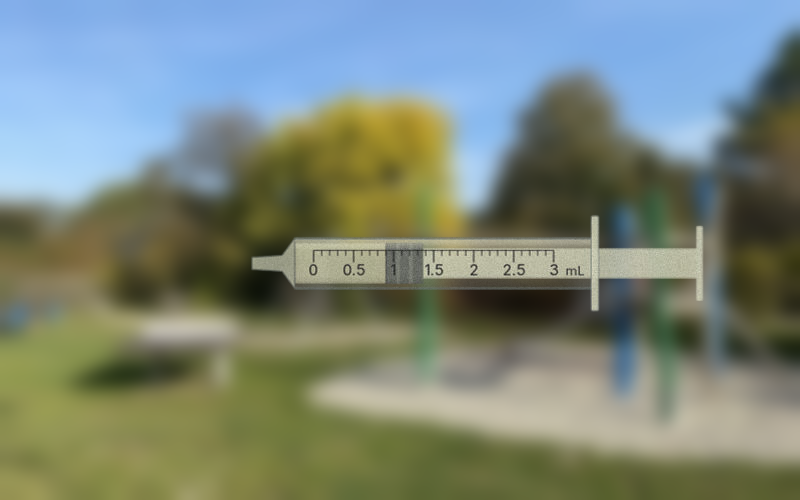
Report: 0.9,mL
